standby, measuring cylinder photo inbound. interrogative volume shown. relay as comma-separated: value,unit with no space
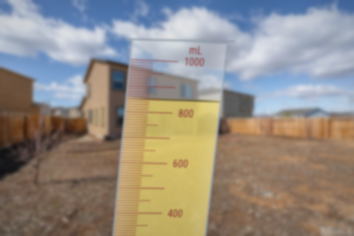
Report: 850,mL
